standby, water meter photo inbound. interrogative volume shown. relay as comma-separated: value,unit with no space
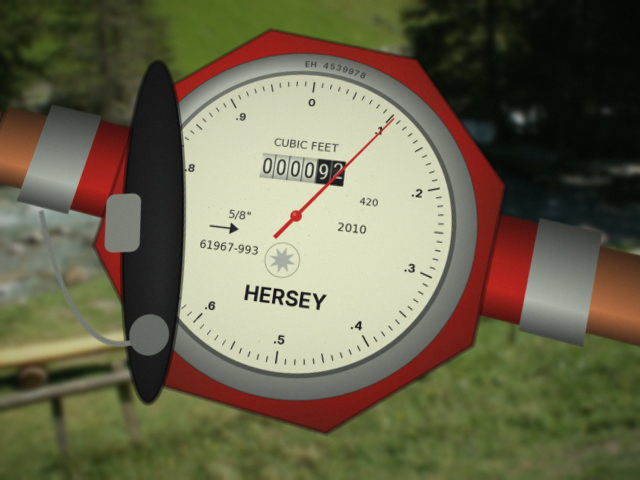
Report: 92.10,ft³
